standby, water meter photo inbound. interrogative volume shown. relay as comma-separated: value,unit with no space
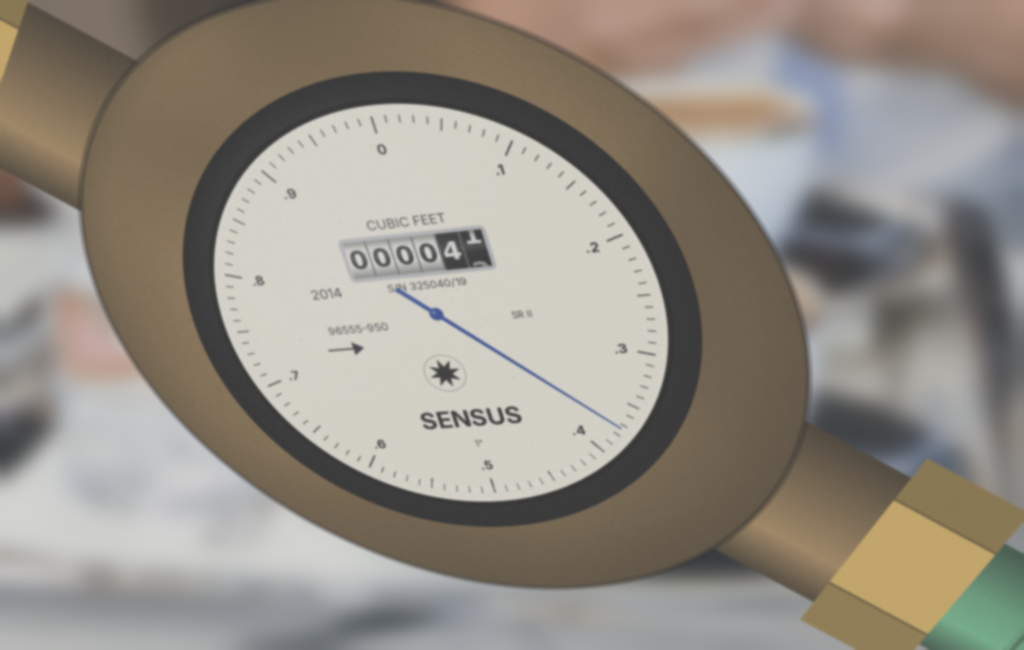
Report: 41.37,ft³
